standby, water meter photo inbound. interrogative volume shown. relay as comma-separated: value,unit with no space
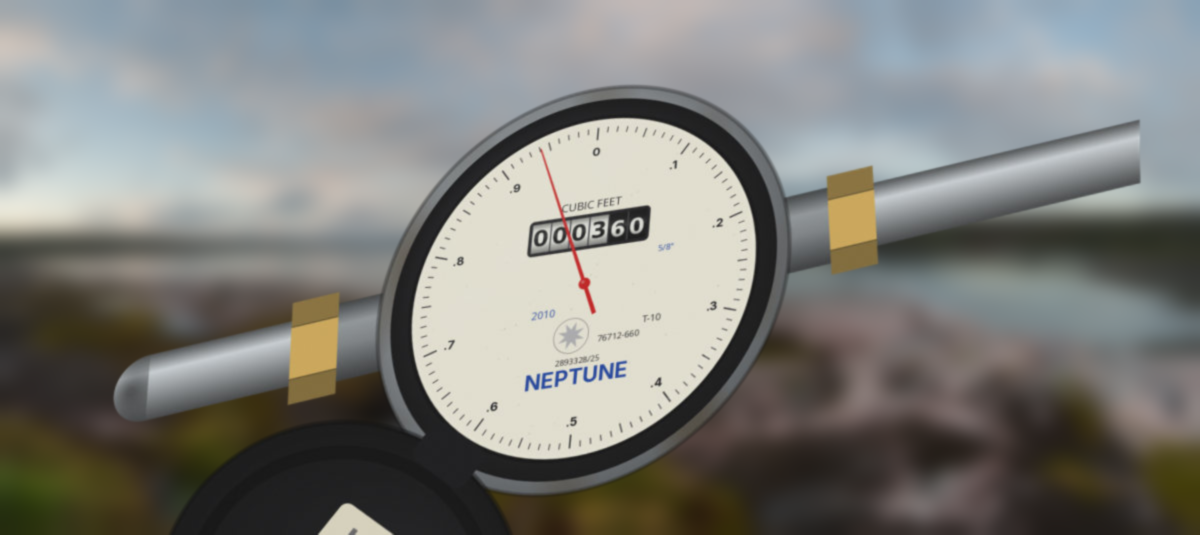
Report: 359.94,ft³
